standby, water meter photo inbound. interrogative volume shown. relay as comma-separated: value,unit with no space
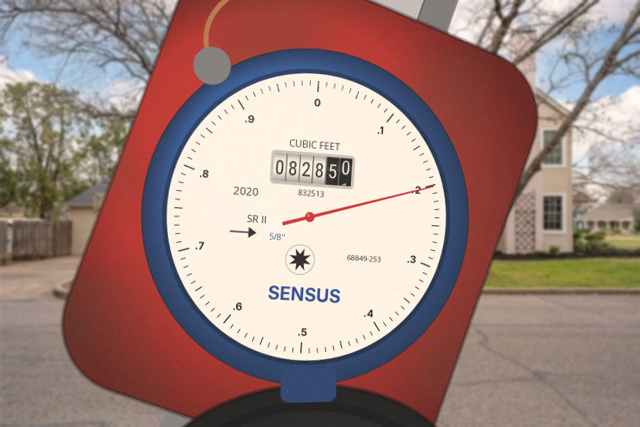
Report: 82850.20,ft³
